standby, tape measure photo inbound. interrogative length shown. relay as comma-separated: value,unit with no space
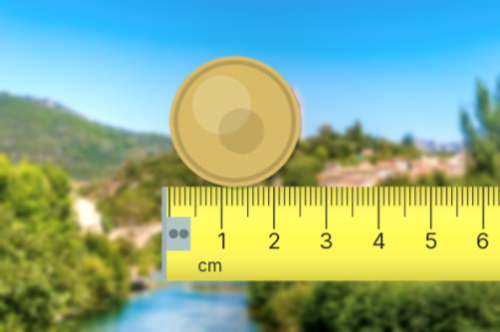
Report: 2.5,cm
